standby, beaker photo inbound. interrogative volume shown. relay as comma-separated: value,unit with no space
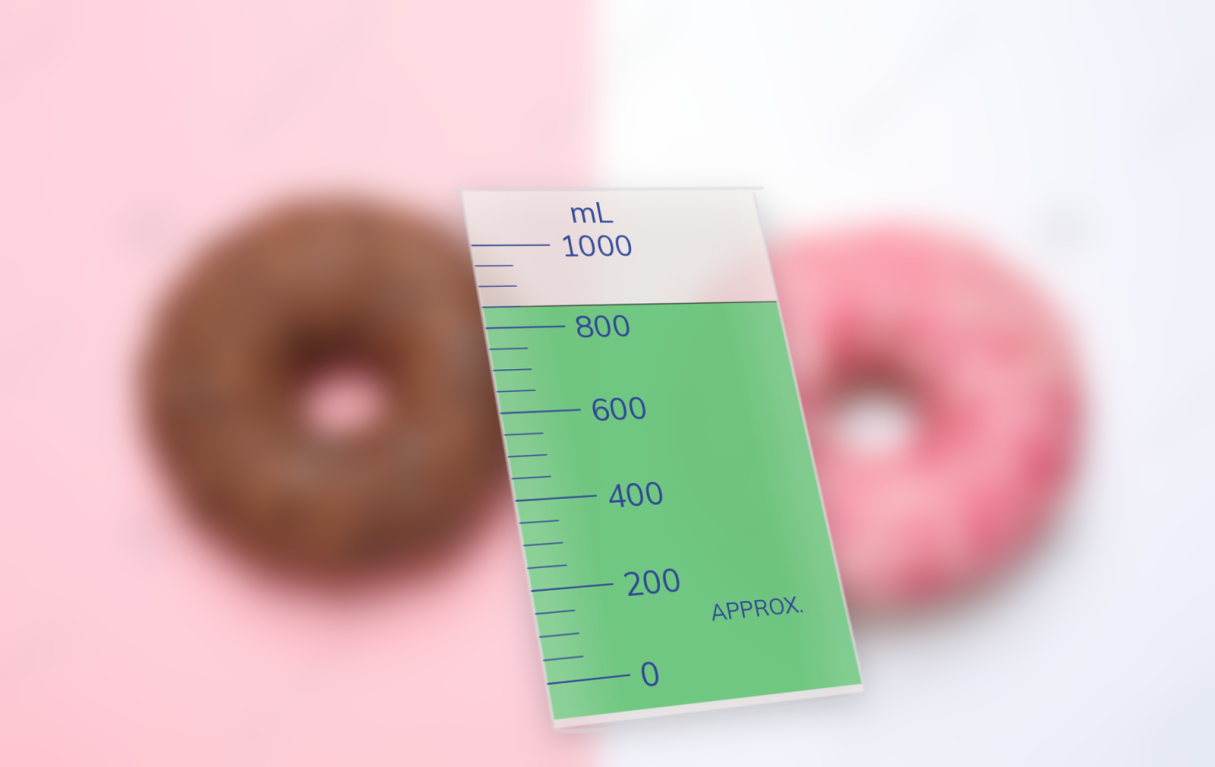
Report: 850,mL
